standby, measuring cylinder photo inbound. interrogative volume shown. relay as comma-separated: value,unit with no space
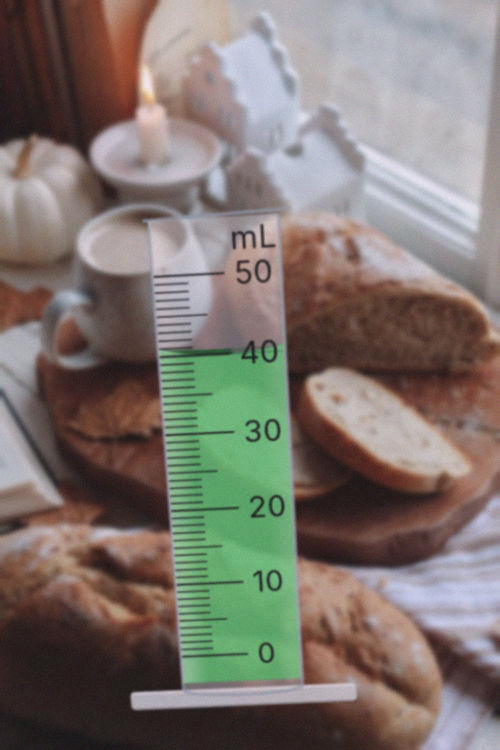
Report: 40,mL
